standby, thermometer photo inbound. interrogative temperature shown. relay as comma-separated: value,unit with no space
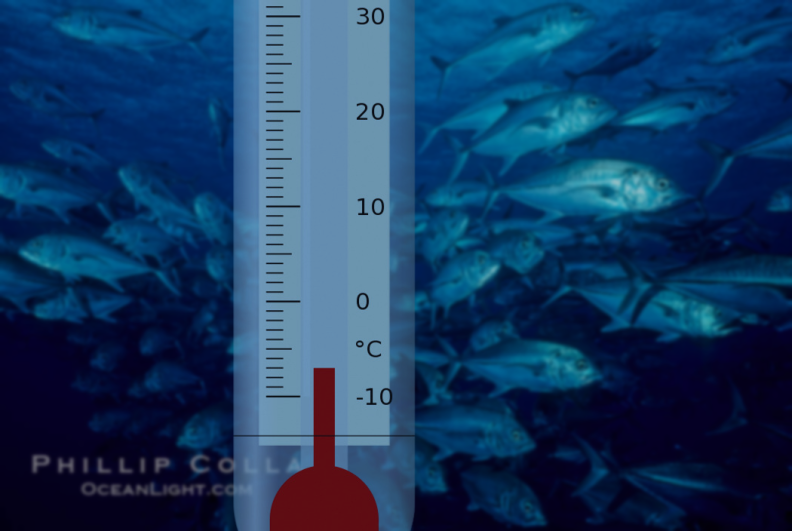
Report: -7,°C
